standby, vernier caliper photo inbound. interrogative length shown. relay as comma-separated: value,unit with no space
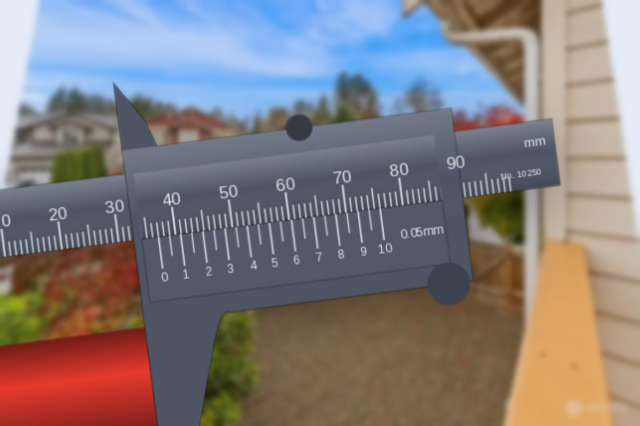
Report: 37.0,mm
